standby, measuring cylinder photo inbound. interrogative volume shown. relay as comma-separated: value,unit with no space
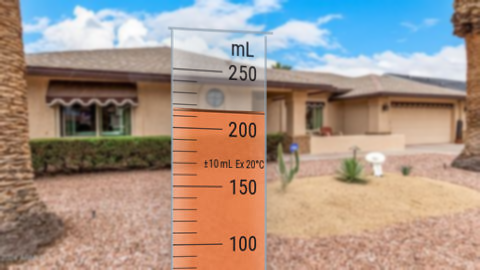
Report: 215,mL
